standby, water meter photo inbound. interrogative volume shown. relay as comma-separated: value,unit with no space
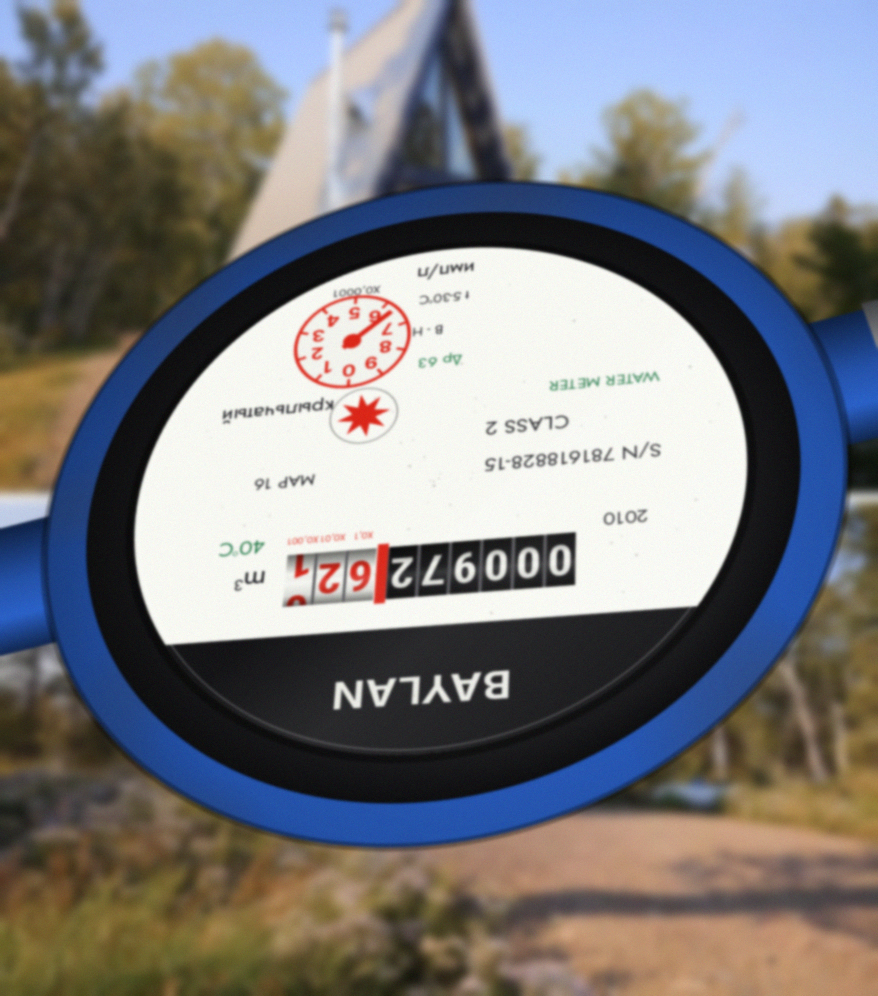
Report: 972.6206,m³
